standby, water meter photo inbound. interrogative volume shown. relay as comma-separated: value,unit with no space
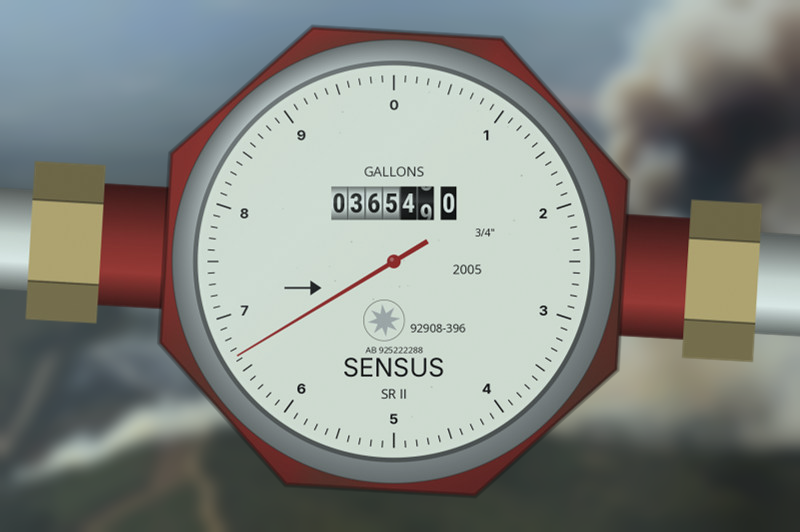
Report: 365486.6,gal
